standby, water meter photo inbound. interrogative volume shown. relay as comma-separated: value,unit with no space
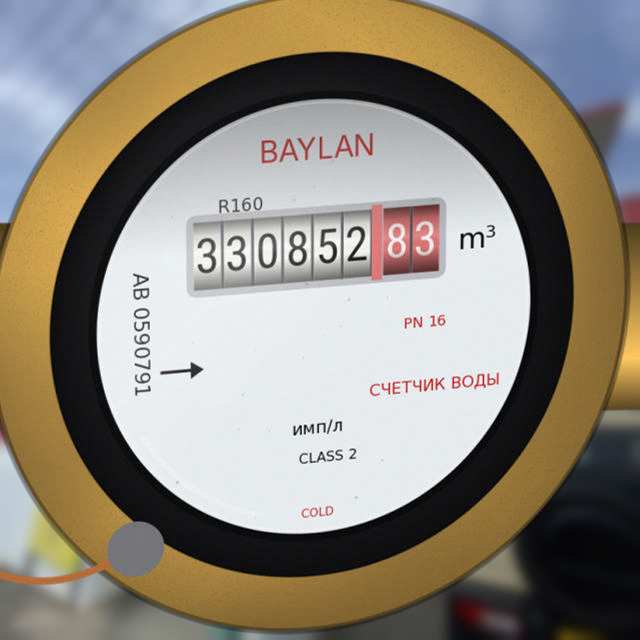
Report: 330852.83,m³
